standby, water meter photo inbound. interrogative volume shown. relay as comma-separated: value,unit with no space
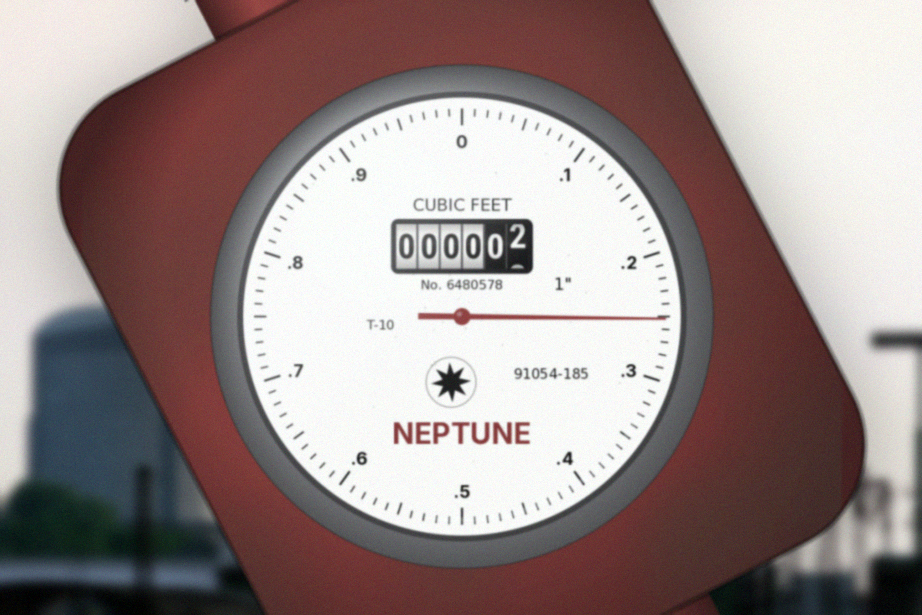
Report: 2.25,ft³
